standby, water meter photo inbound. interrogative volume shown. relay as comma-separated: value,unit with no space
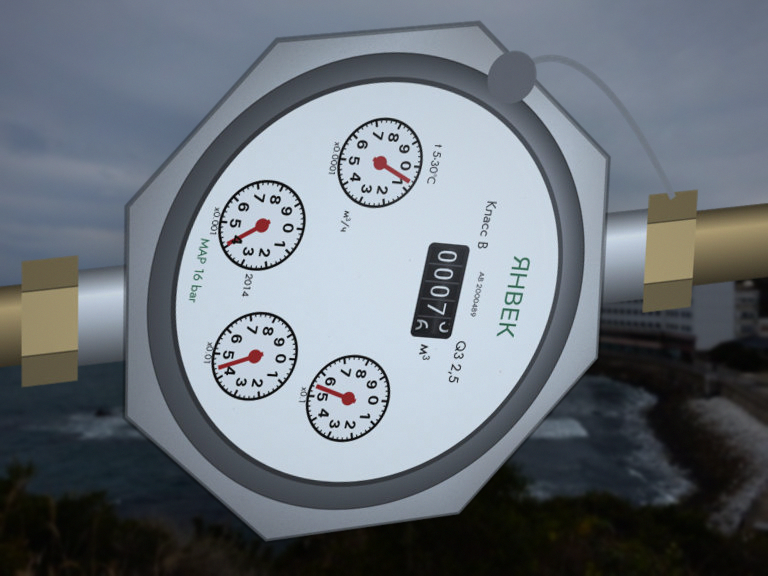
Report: 75.5440,m³
